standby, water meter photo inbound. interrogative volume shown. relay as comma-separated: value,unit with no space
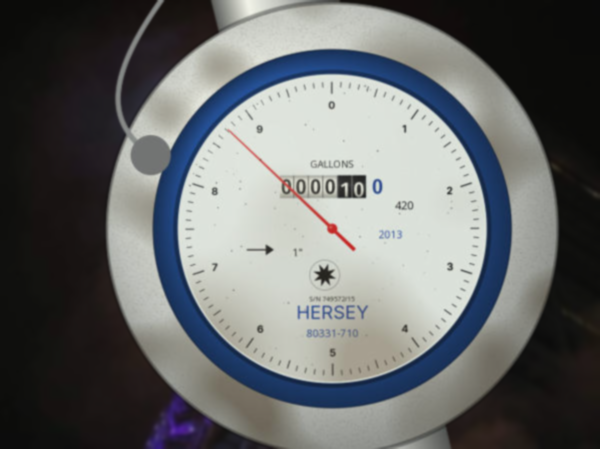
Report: 98.7,gal
